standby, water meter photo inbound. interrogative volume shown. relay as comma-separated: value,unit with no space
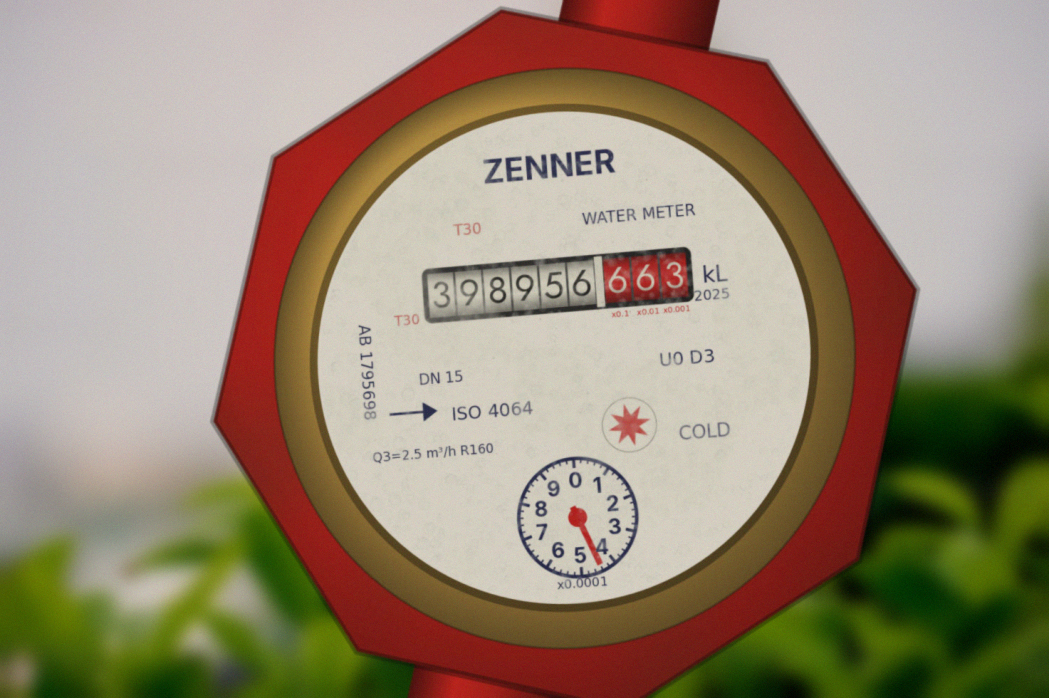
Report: 398956.6634,kL
